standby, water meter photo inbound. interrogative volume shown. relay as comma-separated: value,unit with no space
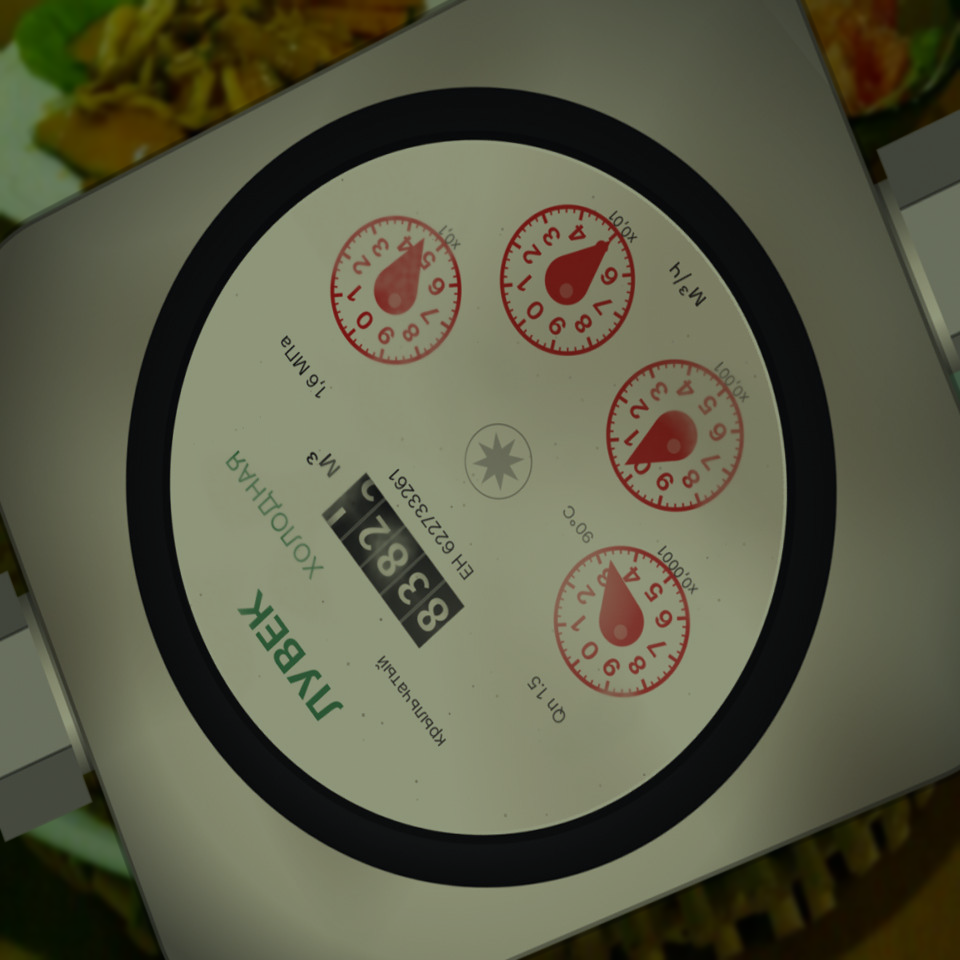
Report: 83821.4503,m³
